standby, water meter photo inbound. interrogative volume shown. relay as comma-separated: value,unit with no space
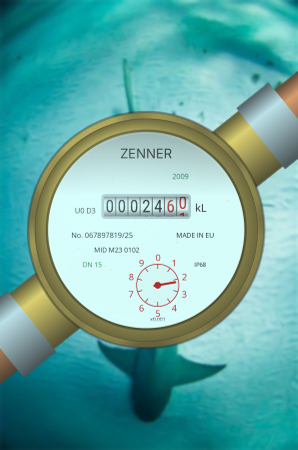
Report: 24.602,kL
